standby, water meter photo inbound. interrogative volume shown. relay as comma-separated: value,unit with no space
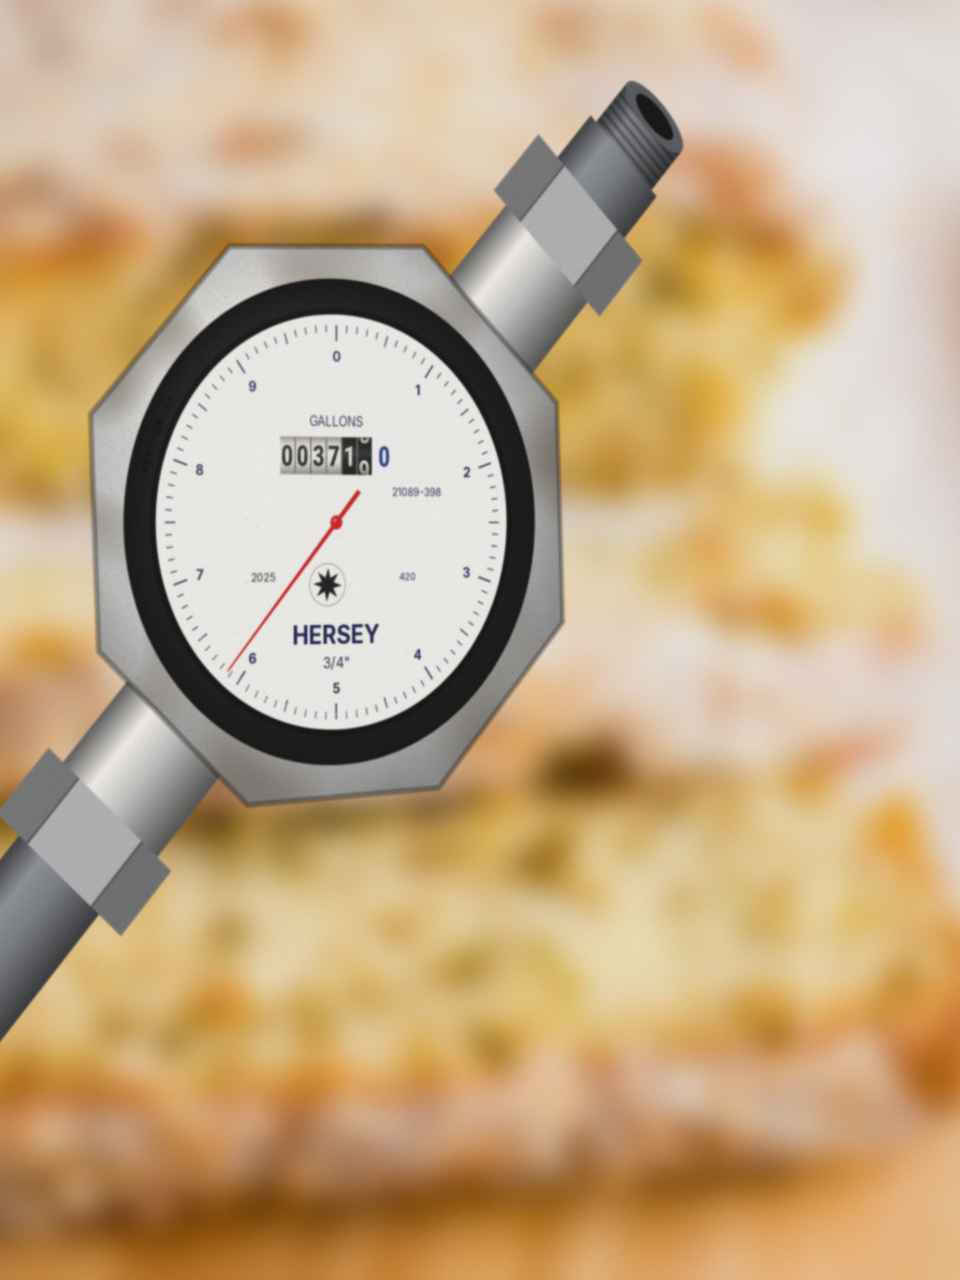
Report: 37186.1,gal
